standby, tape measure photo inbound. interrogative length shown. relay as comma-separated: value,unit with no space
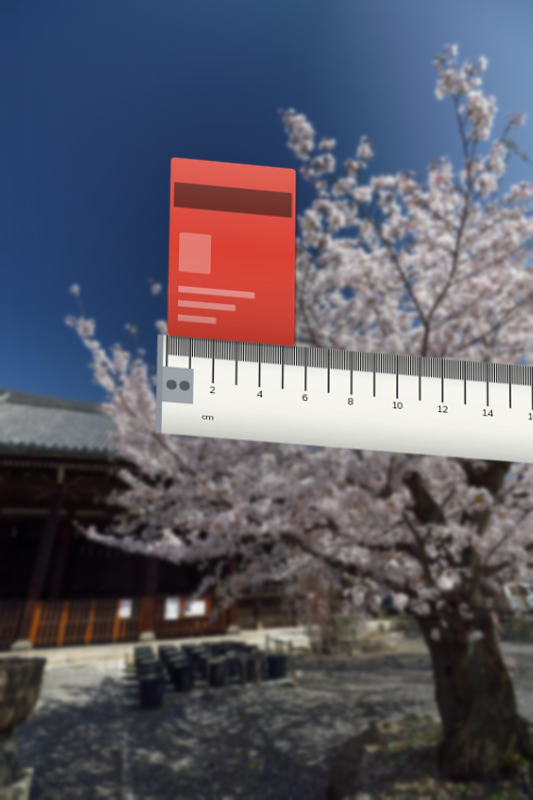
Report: 5.5,cm
